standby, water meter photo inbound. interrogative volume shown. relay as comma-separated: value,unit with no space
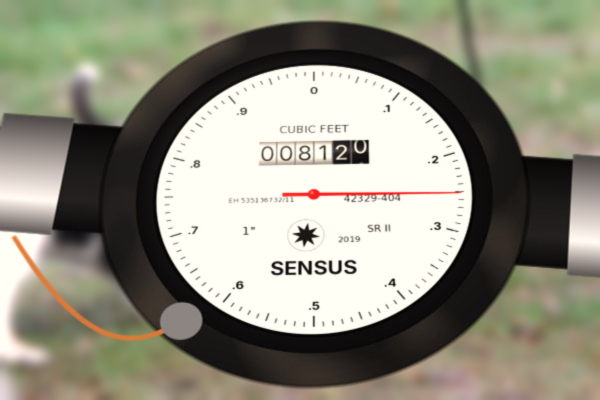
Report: 8120.25,ft³
